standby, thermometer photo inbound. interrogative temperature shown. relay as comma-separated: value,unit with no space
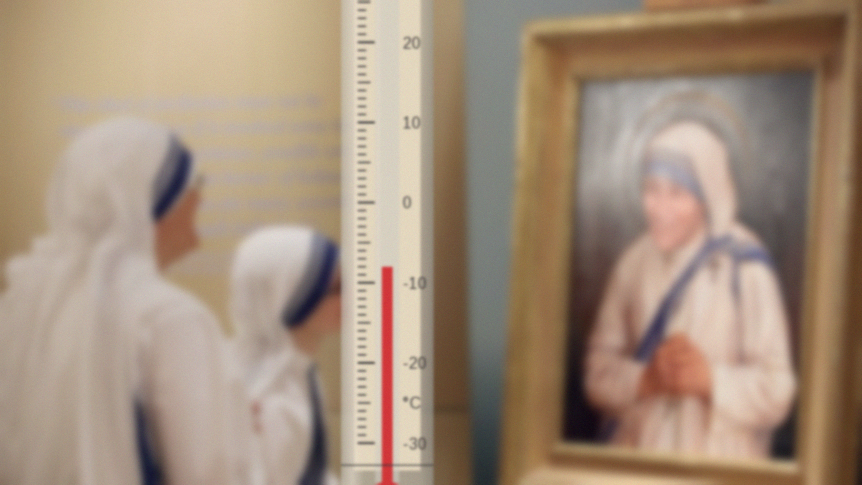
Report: -8,°C
